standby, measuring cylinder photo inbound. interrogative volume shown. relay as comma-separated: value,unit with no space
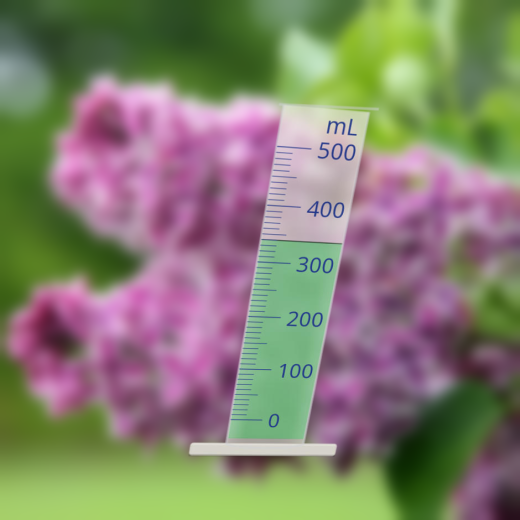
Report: 340,mL
